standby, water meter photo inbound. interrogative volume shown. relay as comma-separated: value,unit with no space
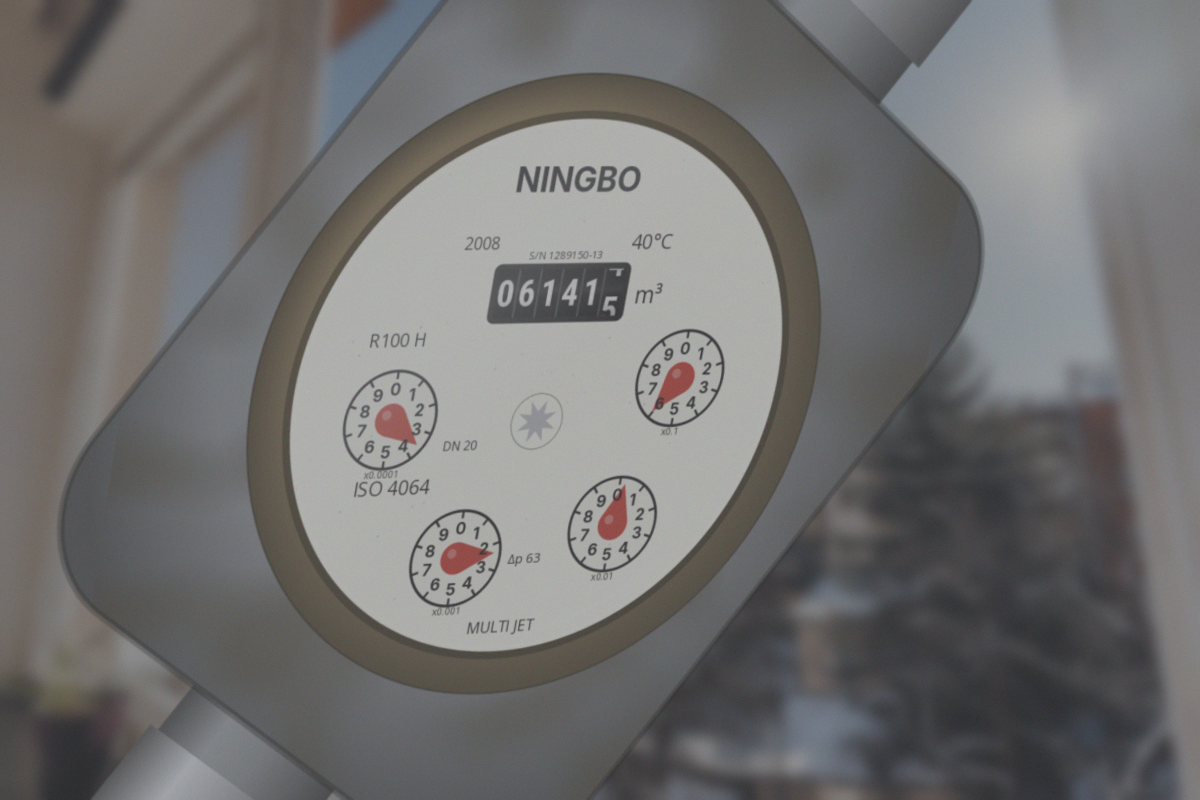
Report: 61414.6023,m³
